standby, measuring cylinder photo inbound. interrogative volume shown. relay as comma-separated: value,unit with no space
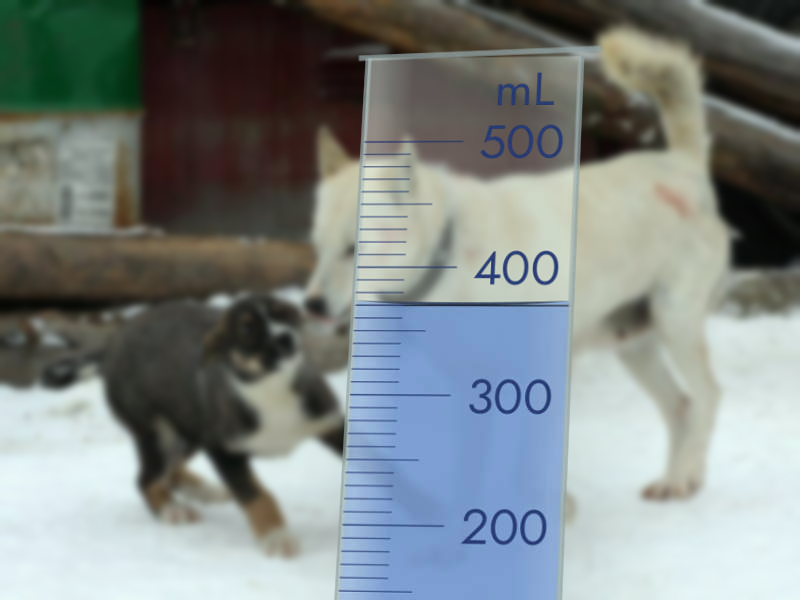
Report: 370,mL
